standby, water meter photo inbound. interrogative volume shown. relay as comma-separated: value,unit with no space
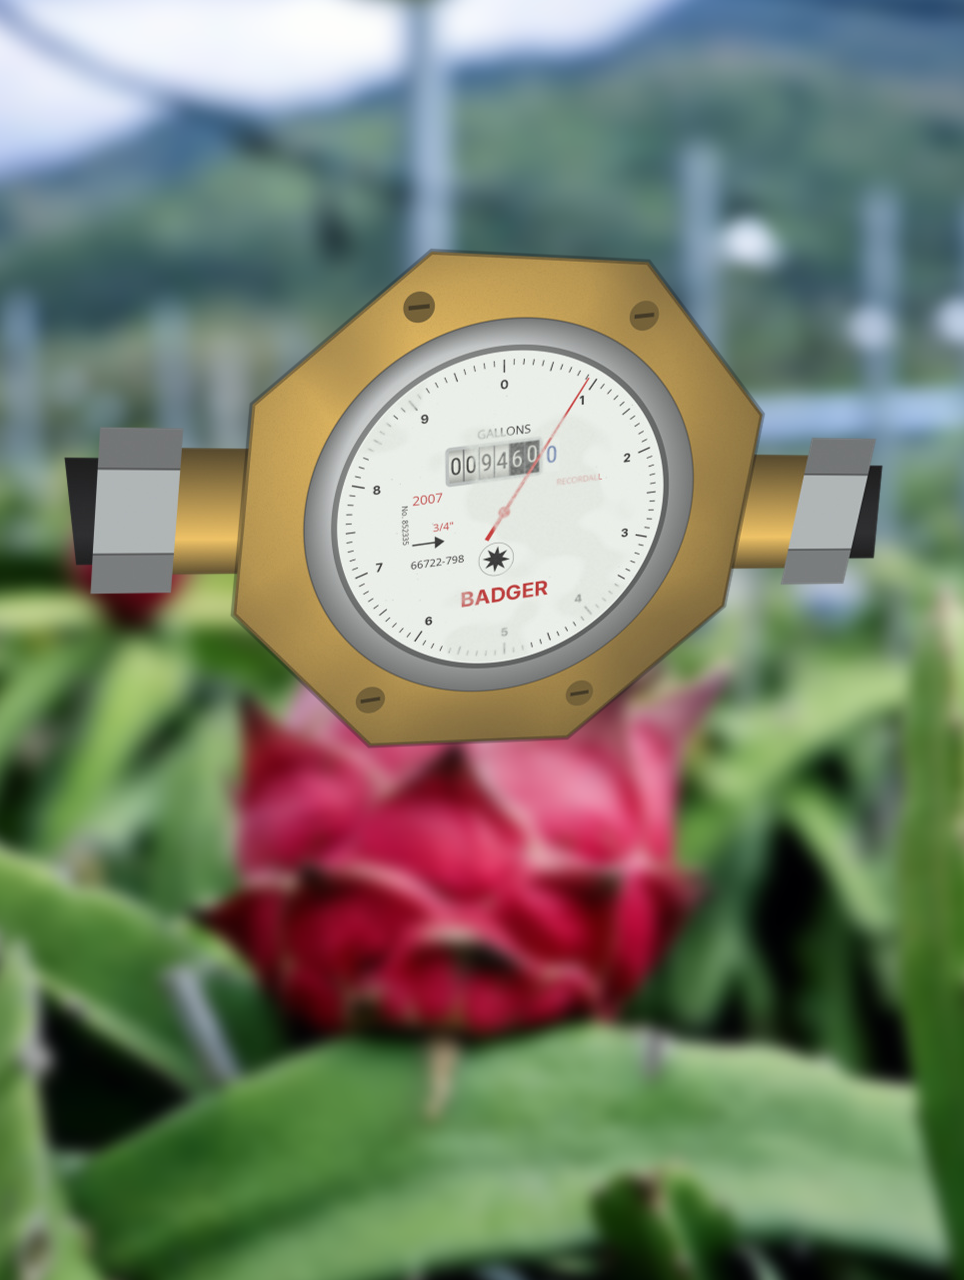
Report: 94600.9,gal
